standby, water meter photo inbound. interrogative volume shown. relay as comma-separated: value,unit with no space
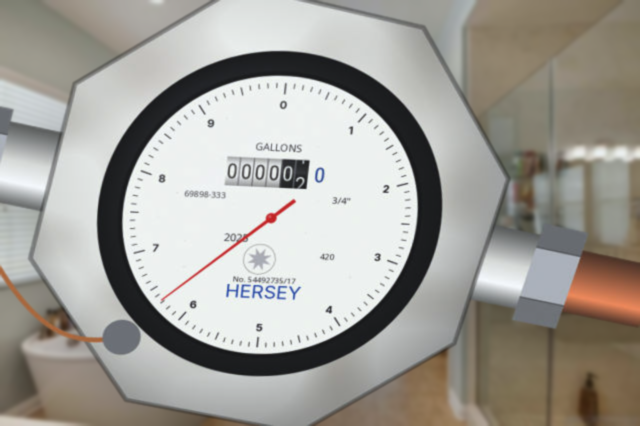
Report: 16.3,gal
